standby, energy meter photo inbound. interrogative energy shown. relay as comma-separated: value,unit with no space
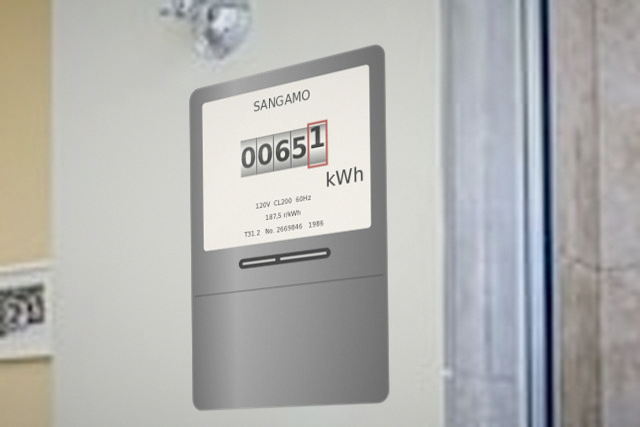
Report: 65.1,kWh
